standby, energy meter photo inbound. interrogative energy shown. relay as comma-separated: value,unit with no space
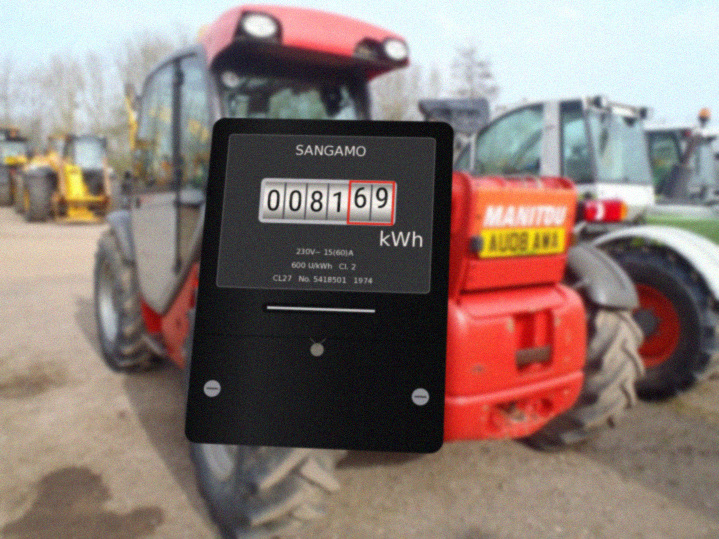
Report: 81.69,kWh
